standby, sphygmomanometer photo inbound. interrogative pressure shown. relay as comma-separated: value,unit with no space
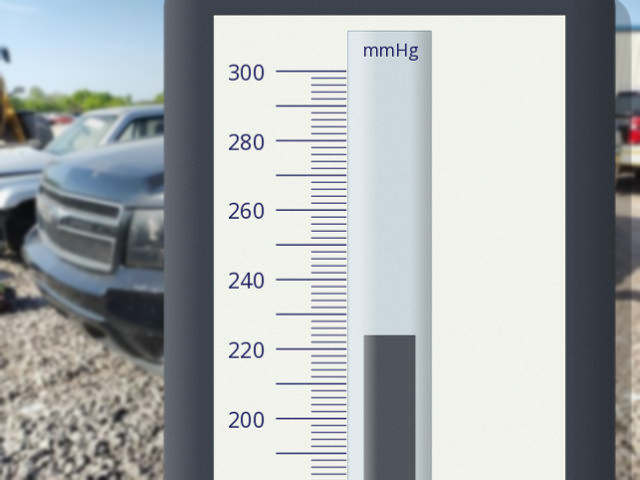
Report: 224,mmHg
